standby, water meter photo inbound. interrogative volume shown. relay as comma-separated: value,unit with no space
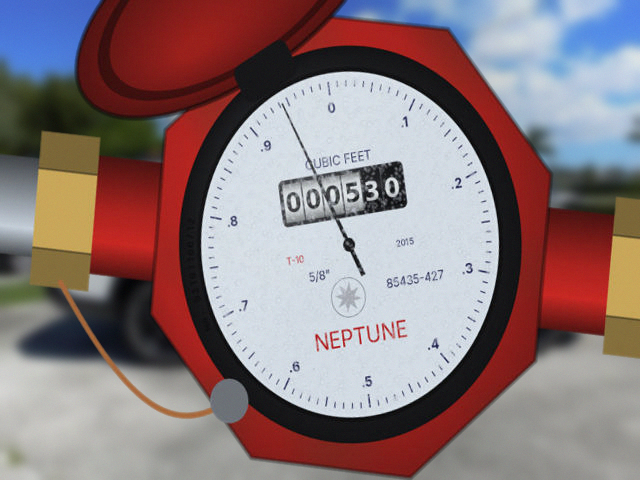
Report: 529.94,ft³
